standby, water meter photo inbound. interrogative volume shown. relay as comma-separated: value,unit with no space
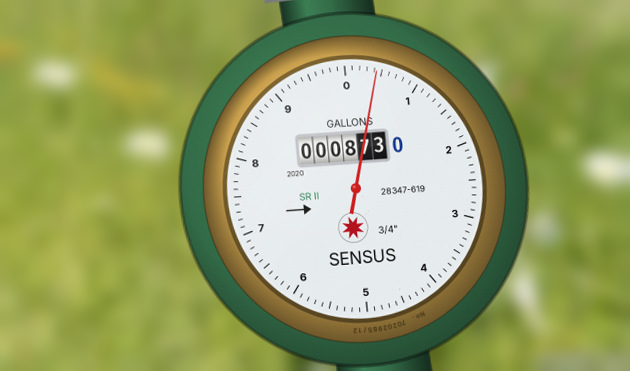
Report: 8730.4,gal
